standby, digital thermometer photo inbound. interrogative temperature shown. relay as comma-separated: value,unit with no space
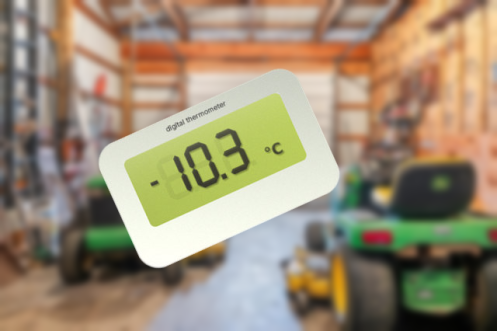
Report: -10.3,°C
